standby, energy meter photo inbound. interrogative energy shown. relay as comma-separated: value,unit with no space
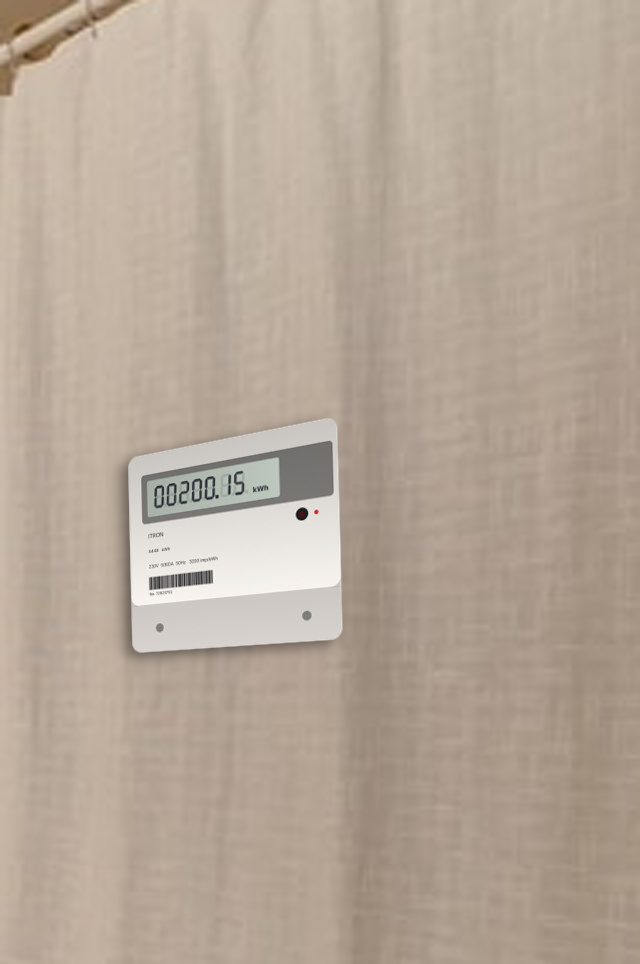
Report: 200.15,kWh
